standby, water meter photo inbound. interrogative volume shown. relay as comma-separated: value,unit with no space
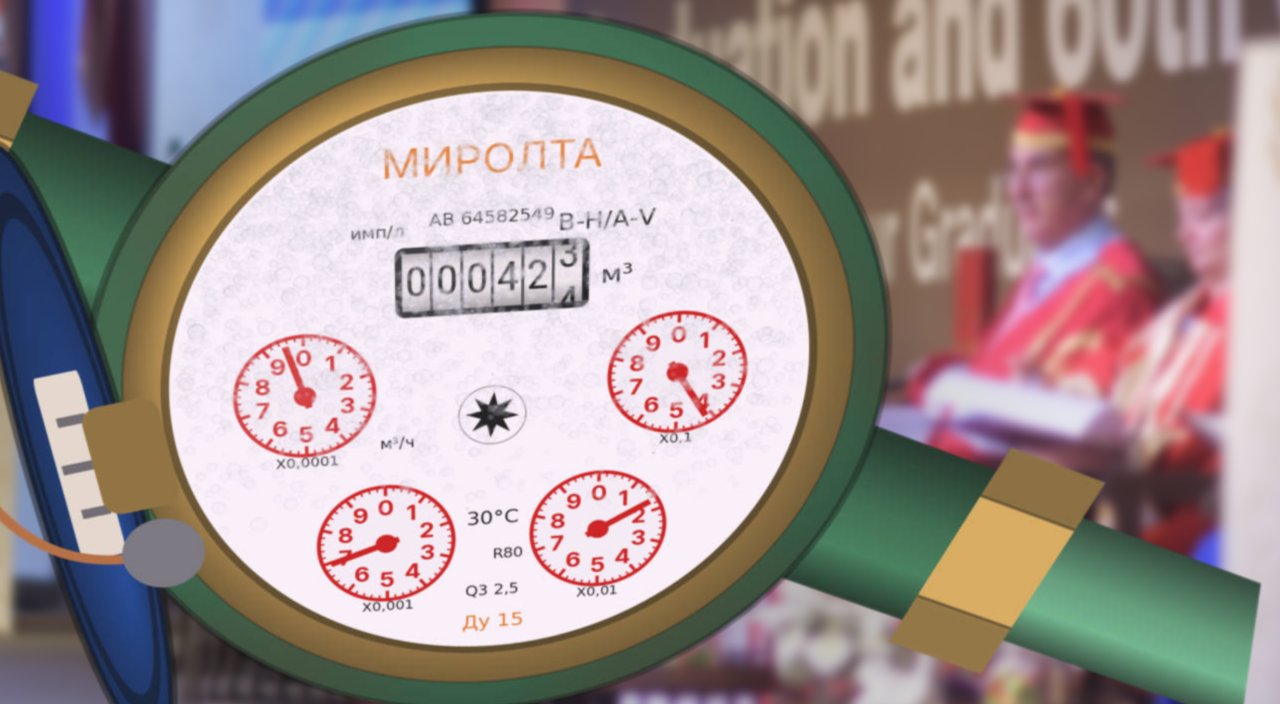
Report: 423.4169,m³
